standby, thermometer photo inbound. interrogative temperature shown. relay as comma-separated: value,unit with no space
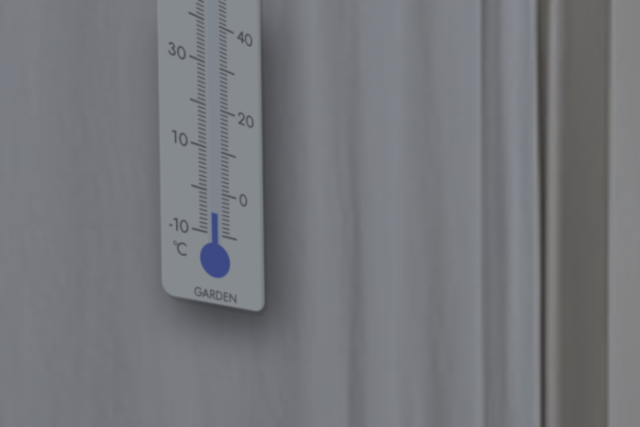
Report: -5,°C
